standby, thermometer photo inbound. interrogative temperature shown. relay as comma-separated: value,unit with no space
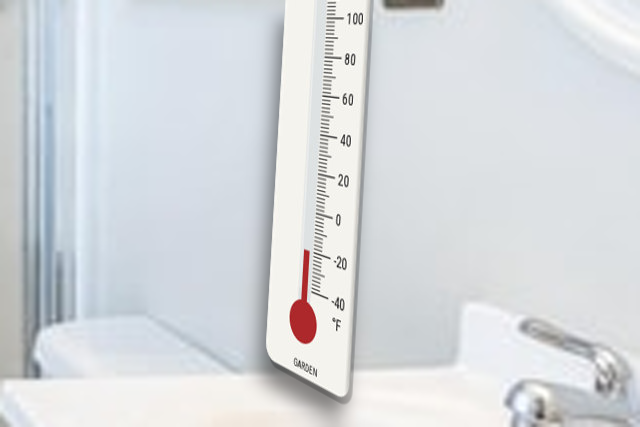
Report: -20,°F
